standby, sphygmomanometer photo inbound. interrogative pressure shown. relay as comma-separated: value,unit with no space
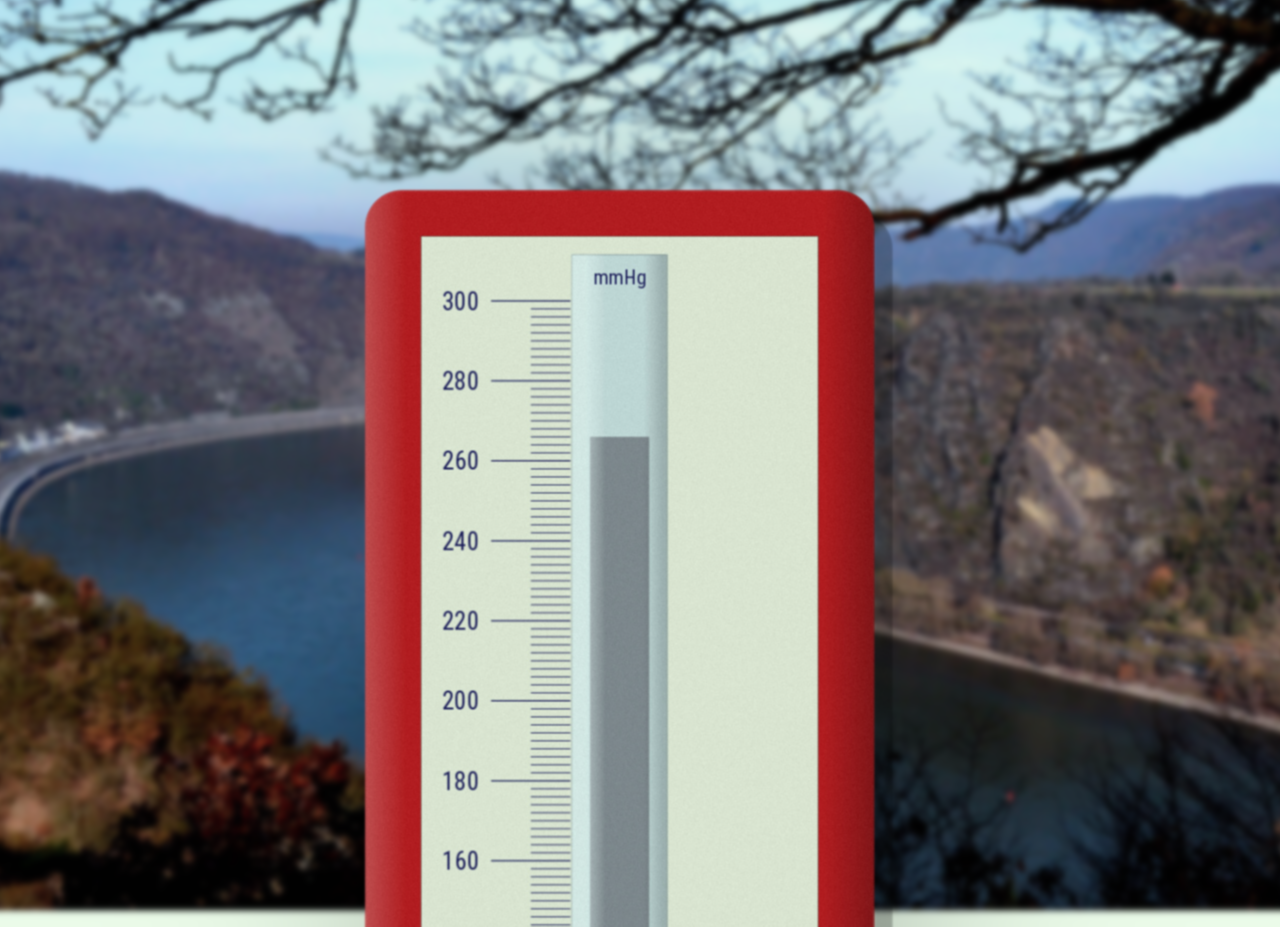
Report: 266,mmHg
